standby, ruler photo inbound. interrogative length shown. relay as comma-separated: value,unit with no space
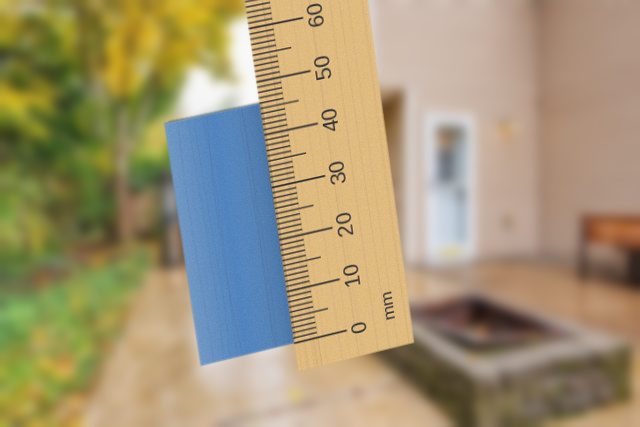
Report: 46,mm
